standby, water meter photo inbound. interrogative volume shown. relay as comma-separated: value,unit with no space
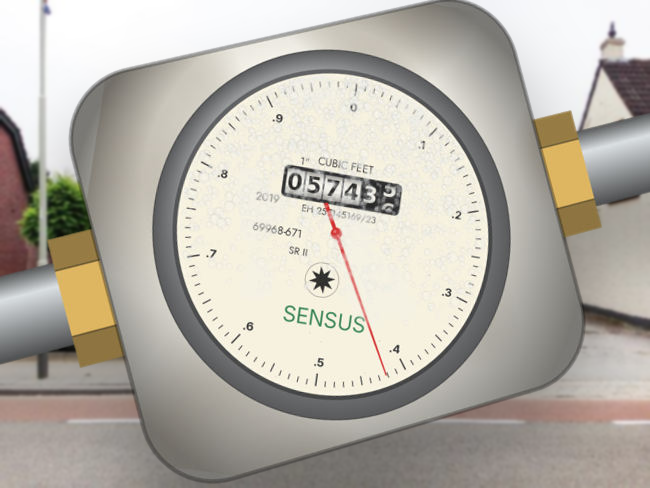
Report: 57435.42,ft³
